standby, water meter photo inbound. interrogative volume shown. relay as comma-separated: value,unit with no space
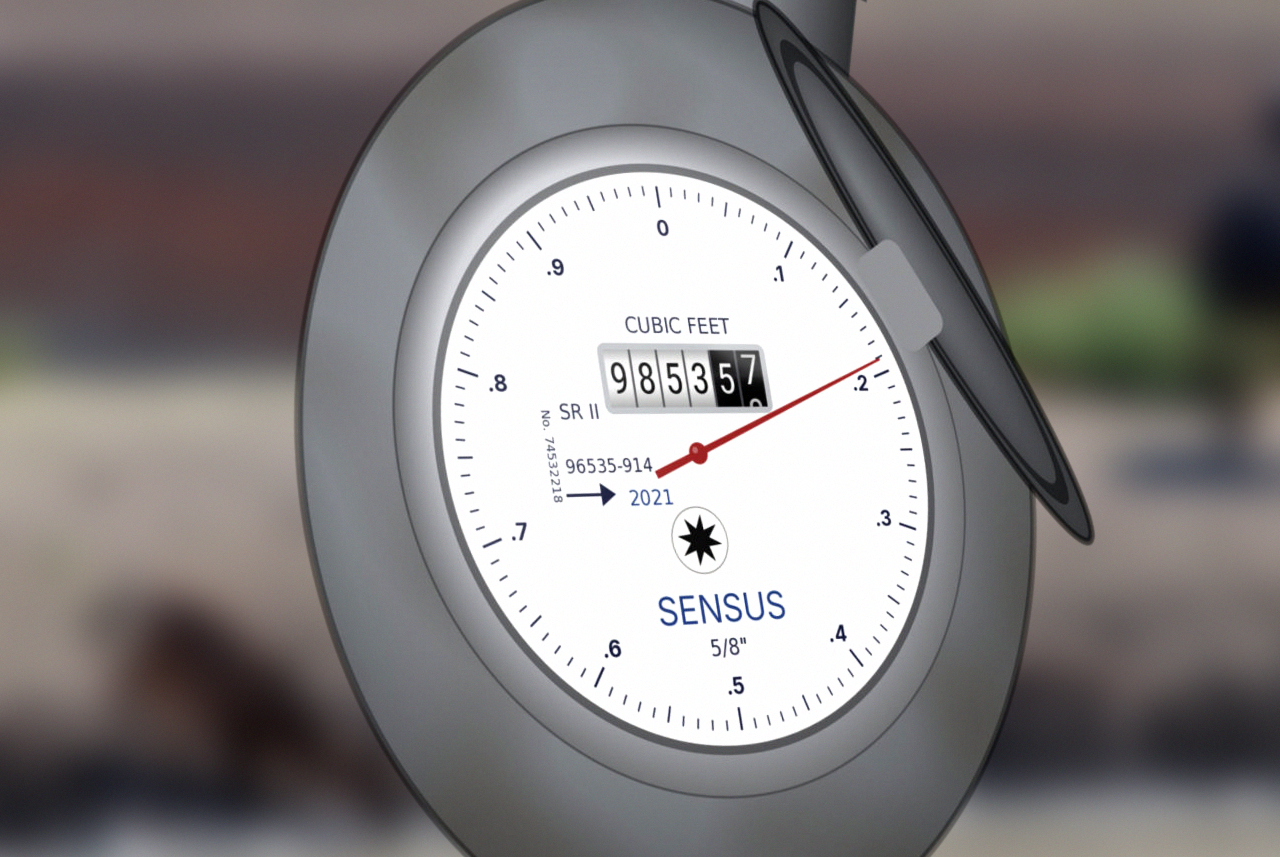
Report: 985357.19,ft³
